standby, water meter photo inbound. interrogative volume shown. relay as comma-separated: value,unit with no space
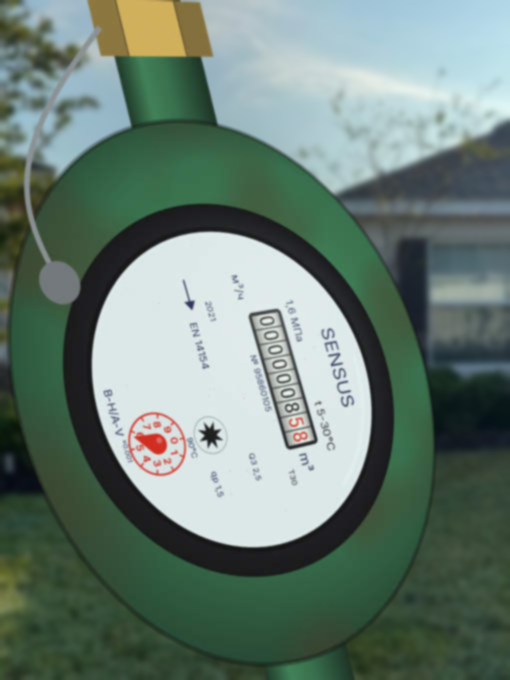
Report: 8.585,m³
